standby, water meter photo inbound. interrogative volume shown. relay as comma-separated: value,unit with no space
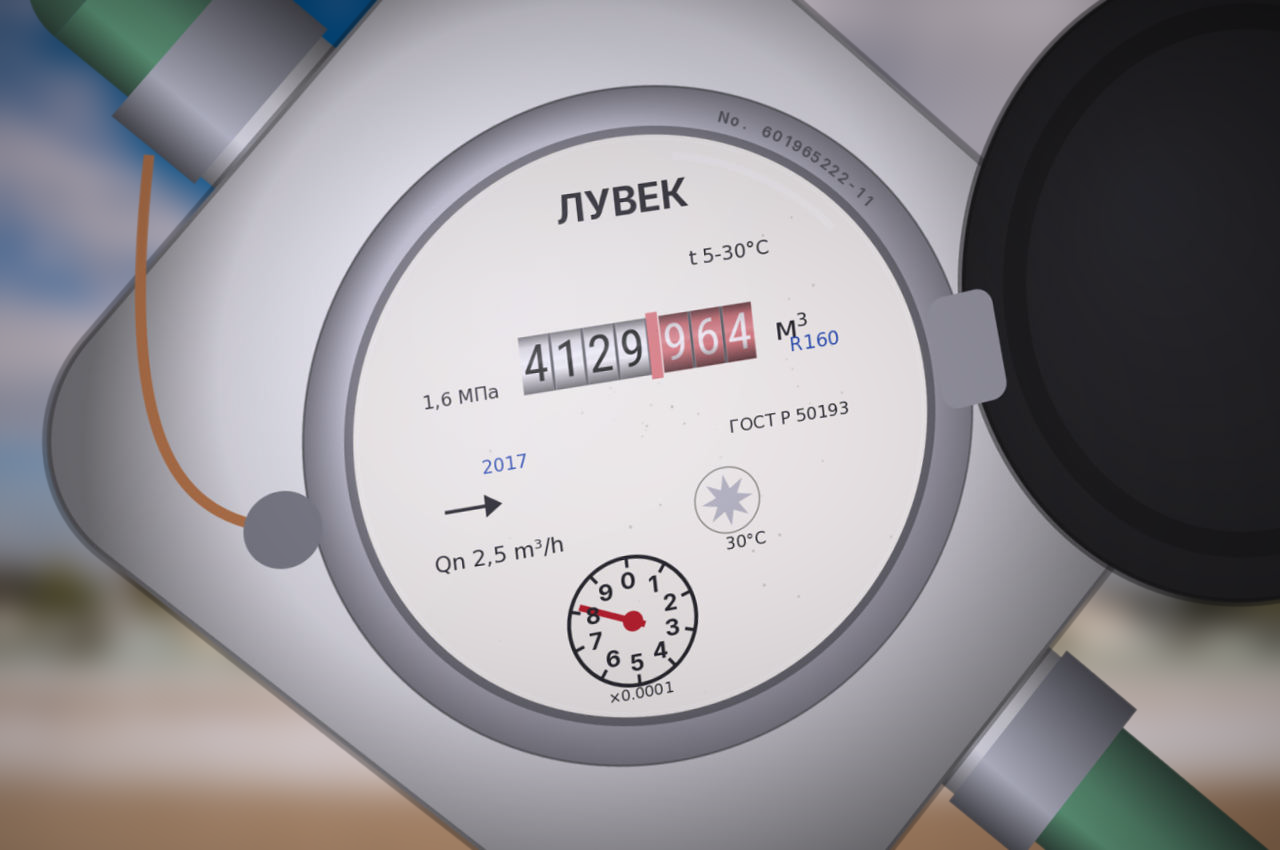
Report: 4129.9648,m³
